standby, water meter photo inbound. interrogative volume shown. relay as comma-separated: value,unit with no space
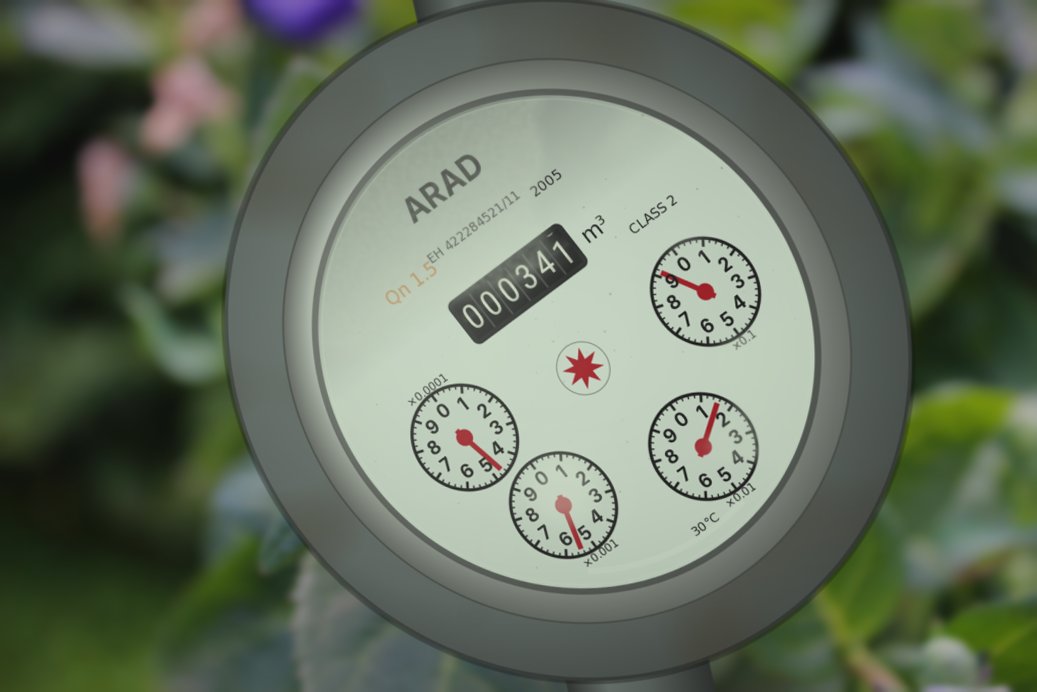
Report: 340.9154,m³
